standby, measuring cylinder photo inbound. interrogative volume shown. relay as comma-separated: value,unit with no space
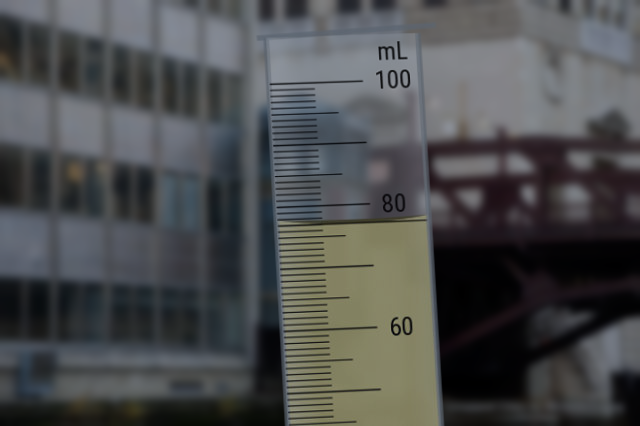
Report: 77,mL
